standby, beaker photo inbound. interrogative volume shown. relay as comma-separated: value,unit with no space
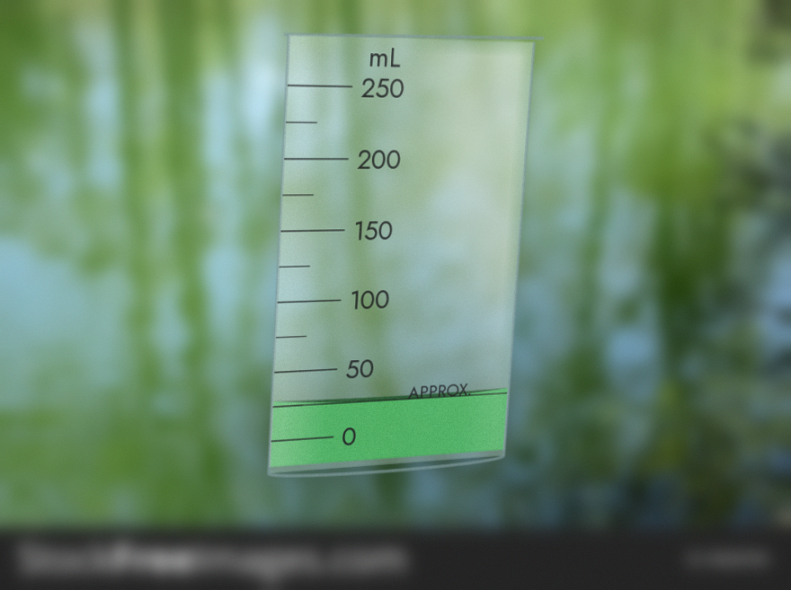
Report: 25,mL
